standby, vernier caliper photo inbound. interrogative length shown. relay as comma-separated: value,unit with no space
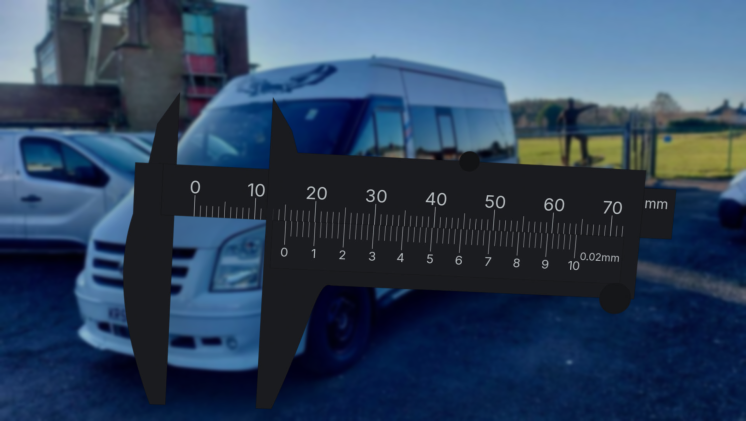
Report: 15.2,mm
